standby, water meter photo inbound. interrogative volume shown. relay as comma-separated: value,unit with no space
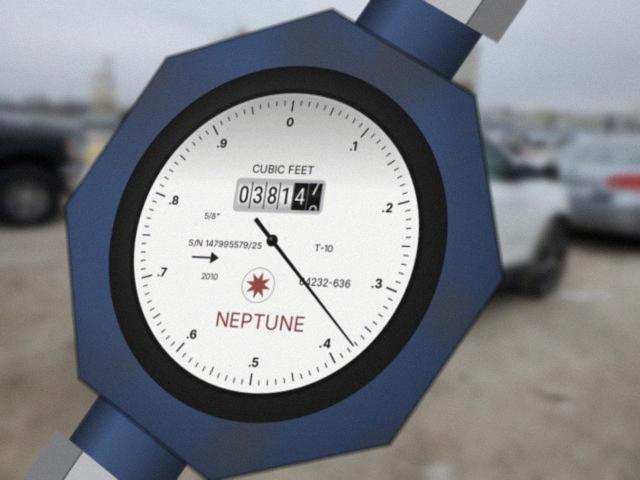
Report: 38147.37,ft³
